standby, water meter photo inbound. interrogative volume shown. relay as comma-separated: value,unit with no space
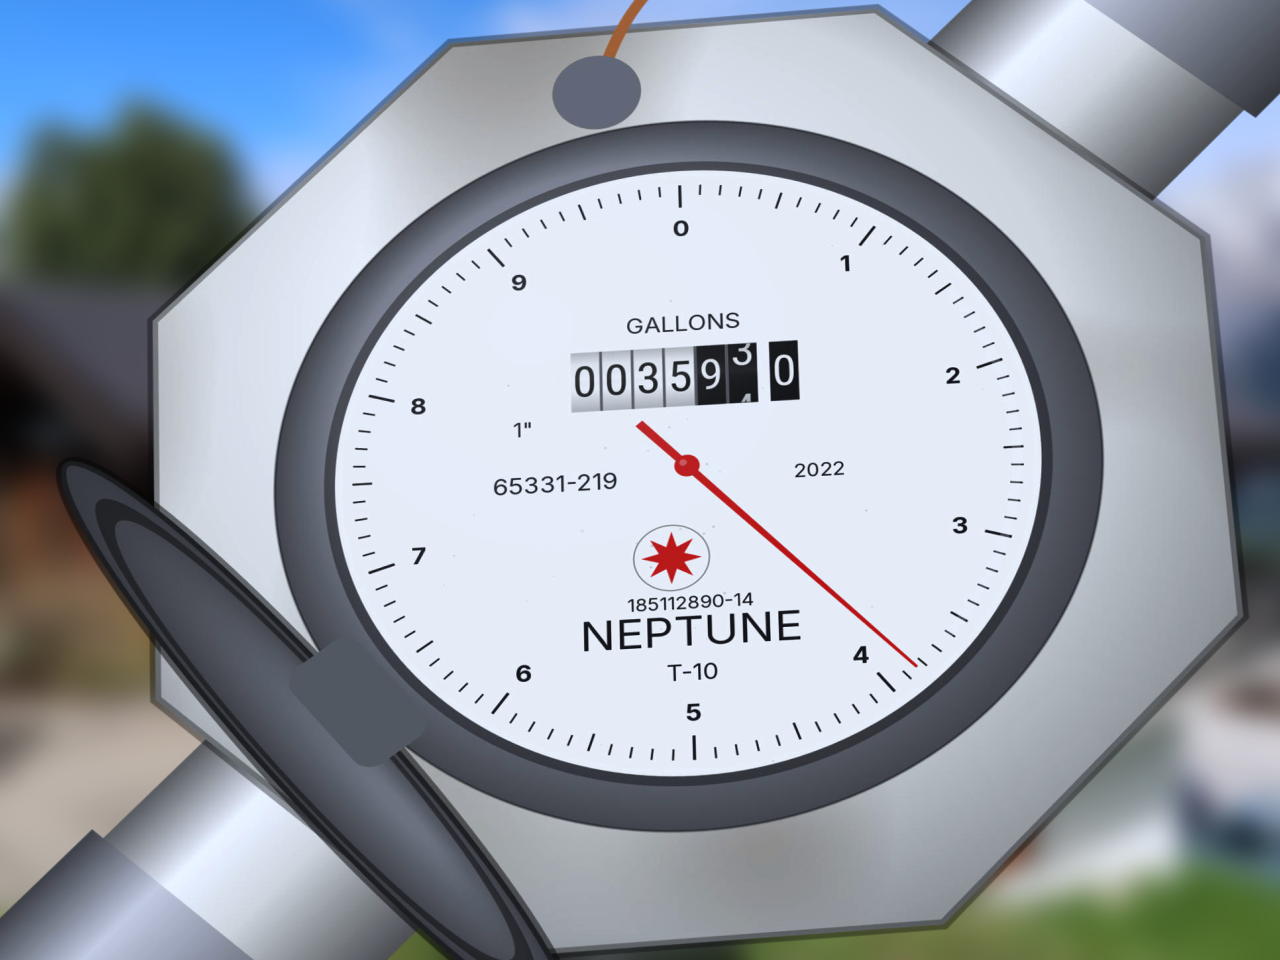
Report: 35933.8,gal
